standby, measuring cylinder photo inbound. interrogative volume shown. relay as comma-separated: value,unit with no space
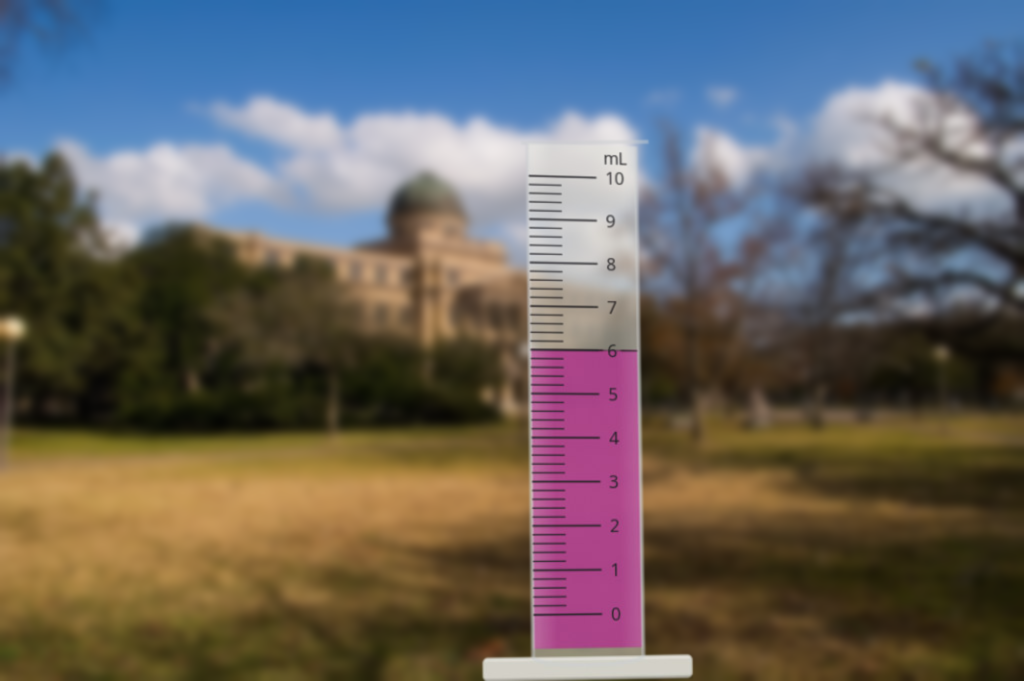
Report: 6,mL
